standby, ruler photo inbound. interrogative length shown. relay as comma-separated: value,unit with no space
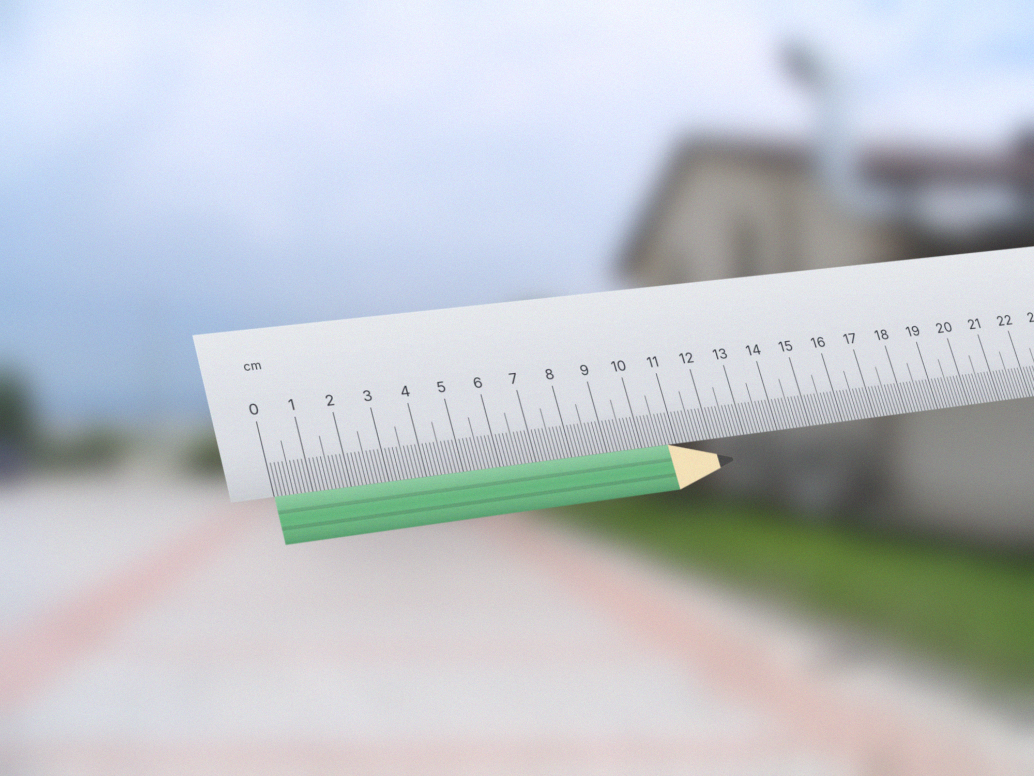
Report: 12.5,cm
